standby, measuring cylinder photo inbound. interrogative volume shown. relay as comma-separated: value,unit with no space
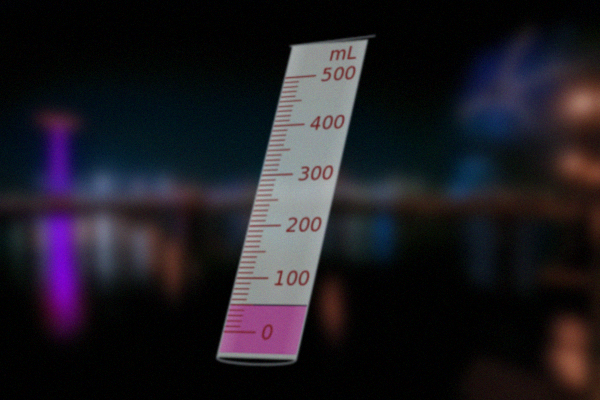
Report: 50,mL
